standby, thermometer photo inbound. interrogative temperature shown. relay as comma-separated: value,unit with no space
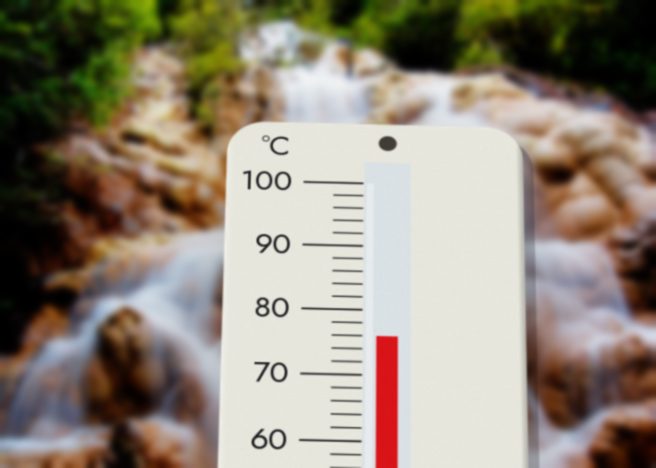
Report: 76,°C
